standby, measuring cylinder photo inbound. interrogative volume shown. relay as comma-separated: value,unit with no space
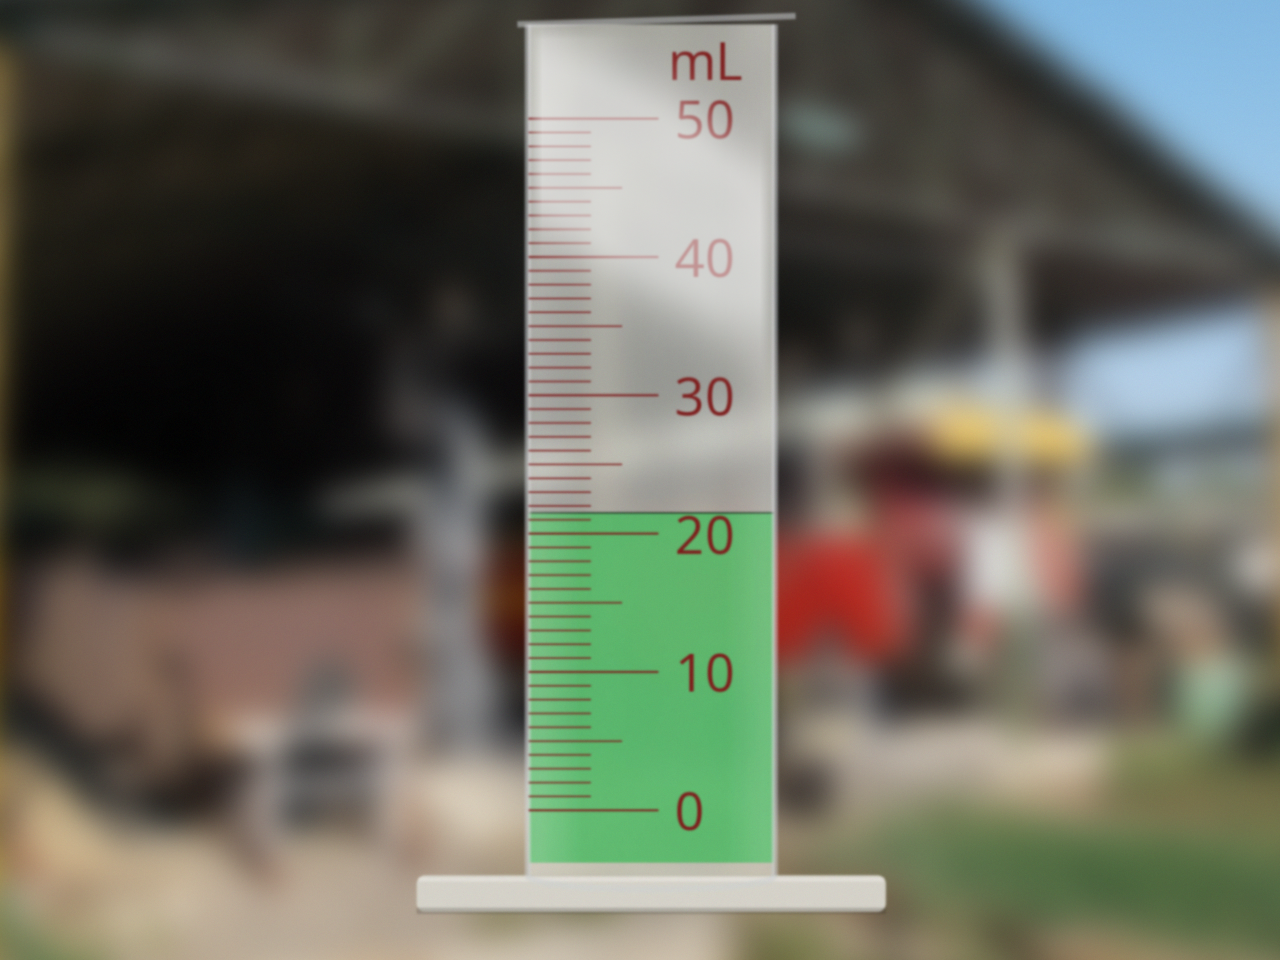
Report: 21.5,mL
